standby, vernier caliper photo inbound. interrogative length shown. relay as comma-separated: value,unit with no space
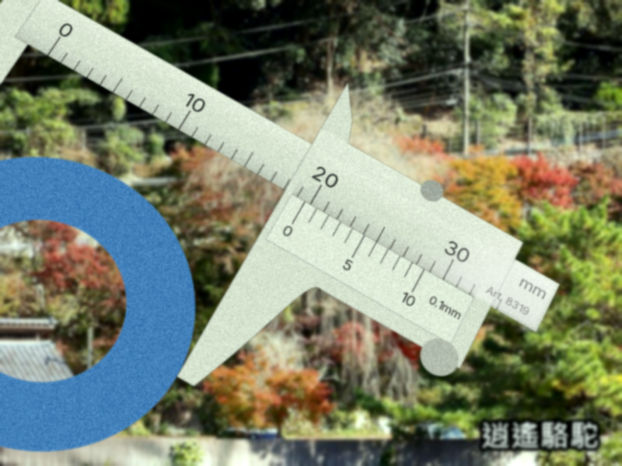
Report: 19.6,mm
